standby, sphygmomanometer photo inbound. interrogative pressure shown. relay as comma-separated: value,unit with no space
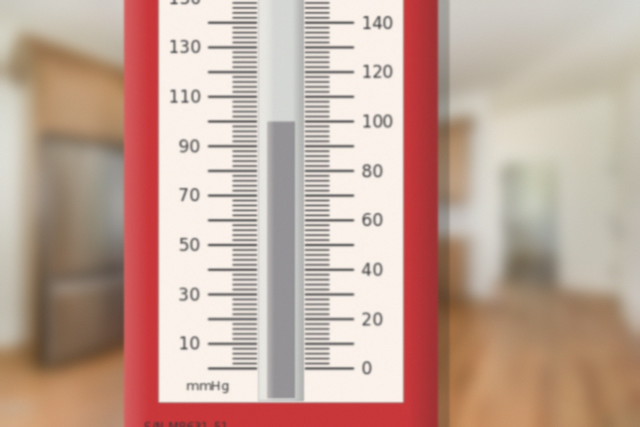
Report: 100,mmHg
